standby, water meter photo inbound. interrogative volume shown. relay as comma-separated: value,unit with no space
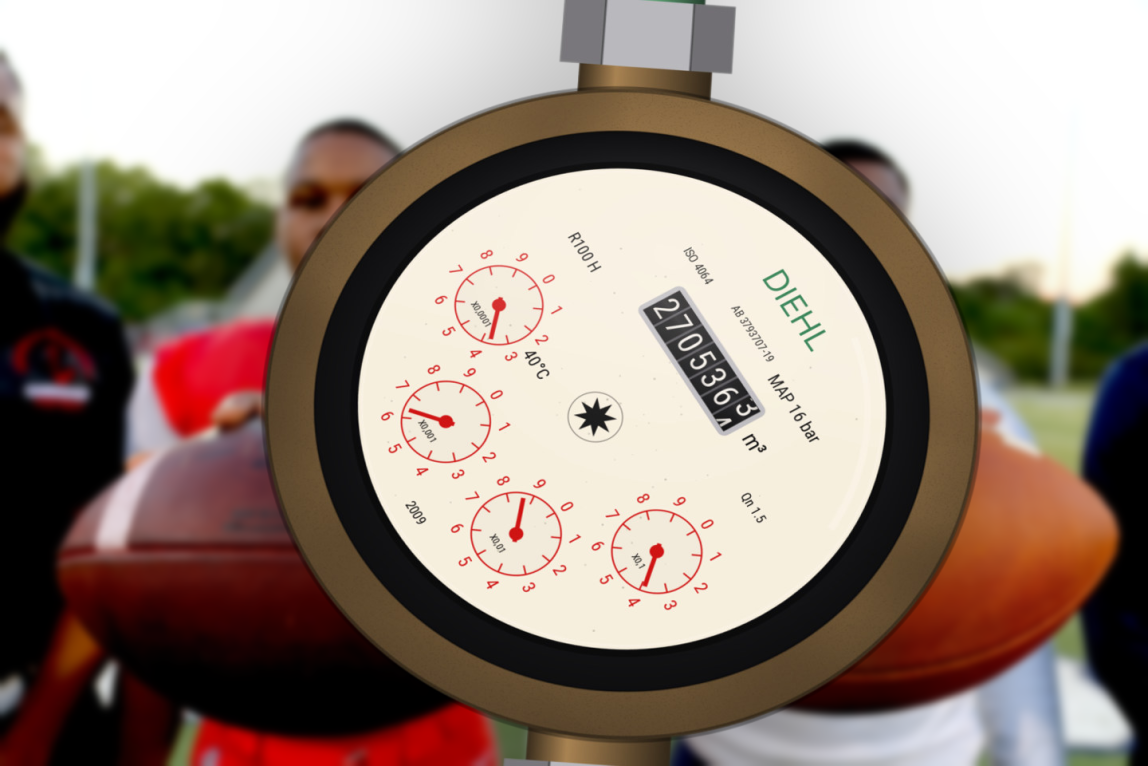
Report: 2705363.3863,m³
